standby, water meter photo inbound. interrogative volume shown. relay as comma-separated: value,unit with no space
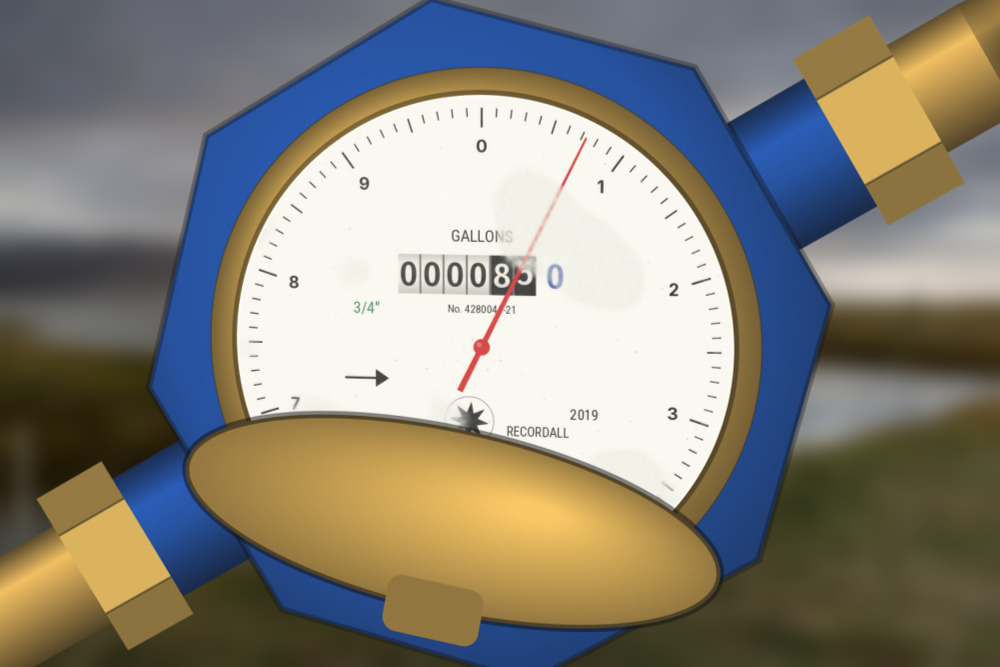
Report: 850.7,gal
